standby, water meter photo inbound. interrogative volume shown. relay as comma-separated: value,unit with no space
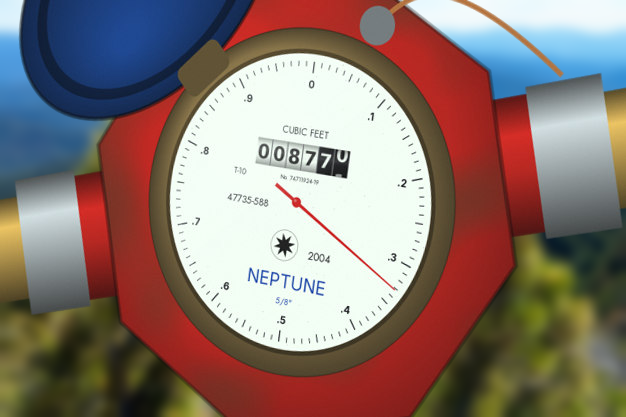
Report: 8770.33,ft³
